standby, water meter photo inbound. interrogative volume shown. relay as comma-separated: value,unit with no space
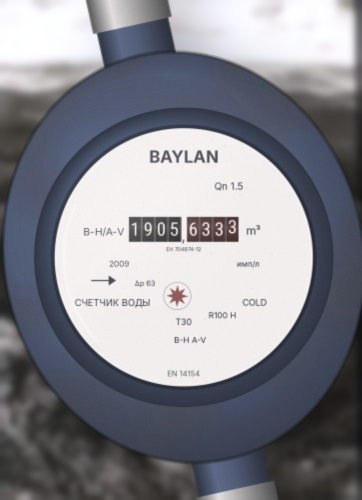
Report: 1905.6333,m³
